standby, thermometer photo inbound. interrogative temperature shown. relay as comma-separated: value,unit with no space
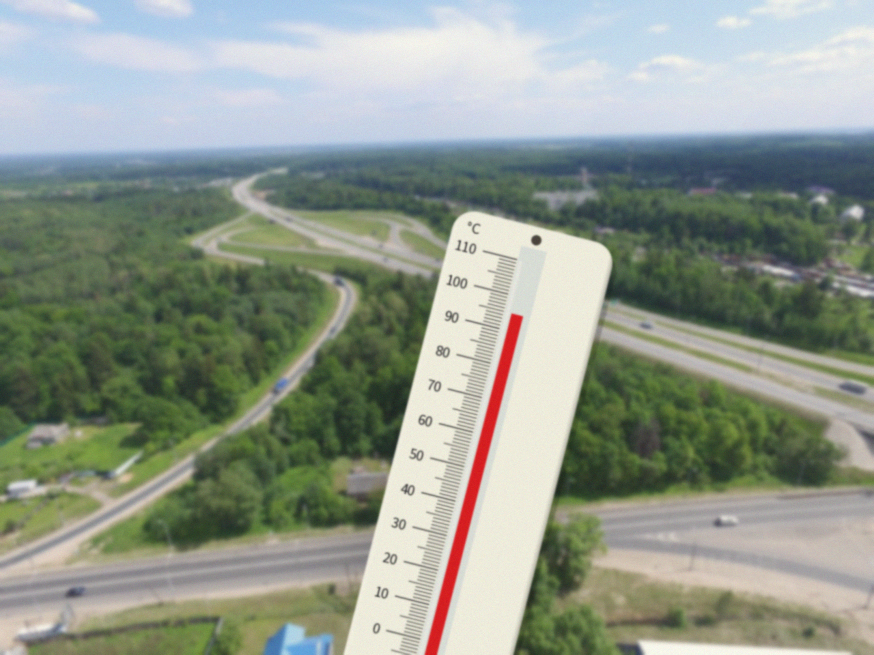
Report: 95,°C
